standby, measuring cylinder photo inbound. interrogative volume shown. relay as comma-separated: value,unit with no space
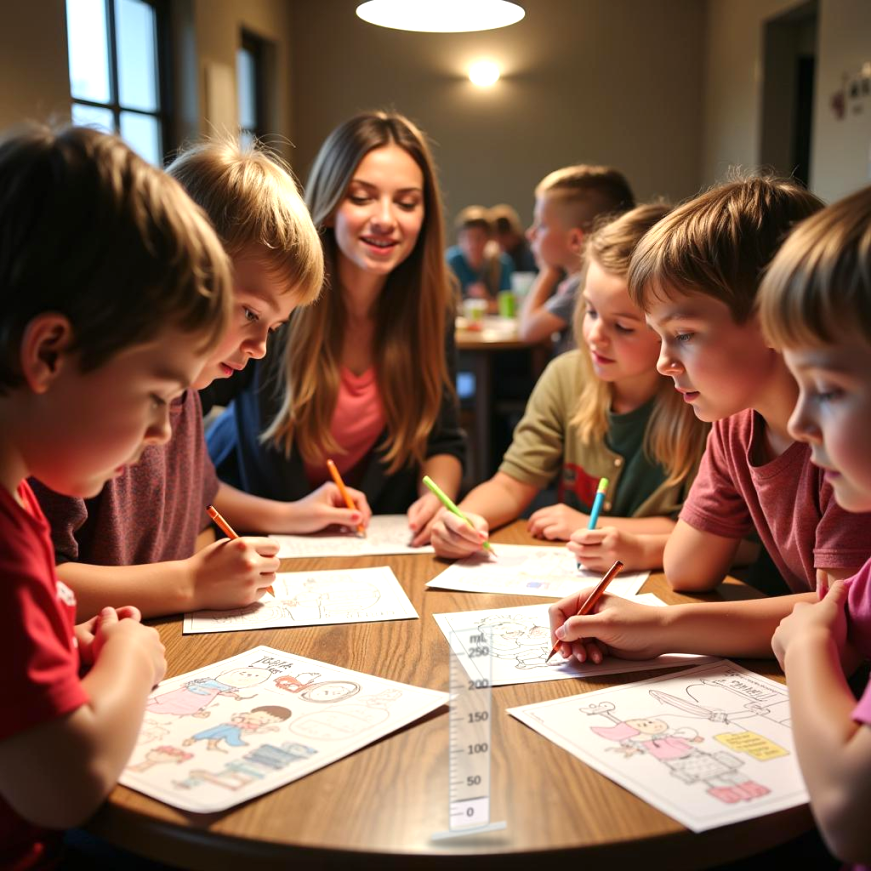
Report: 20,mL
